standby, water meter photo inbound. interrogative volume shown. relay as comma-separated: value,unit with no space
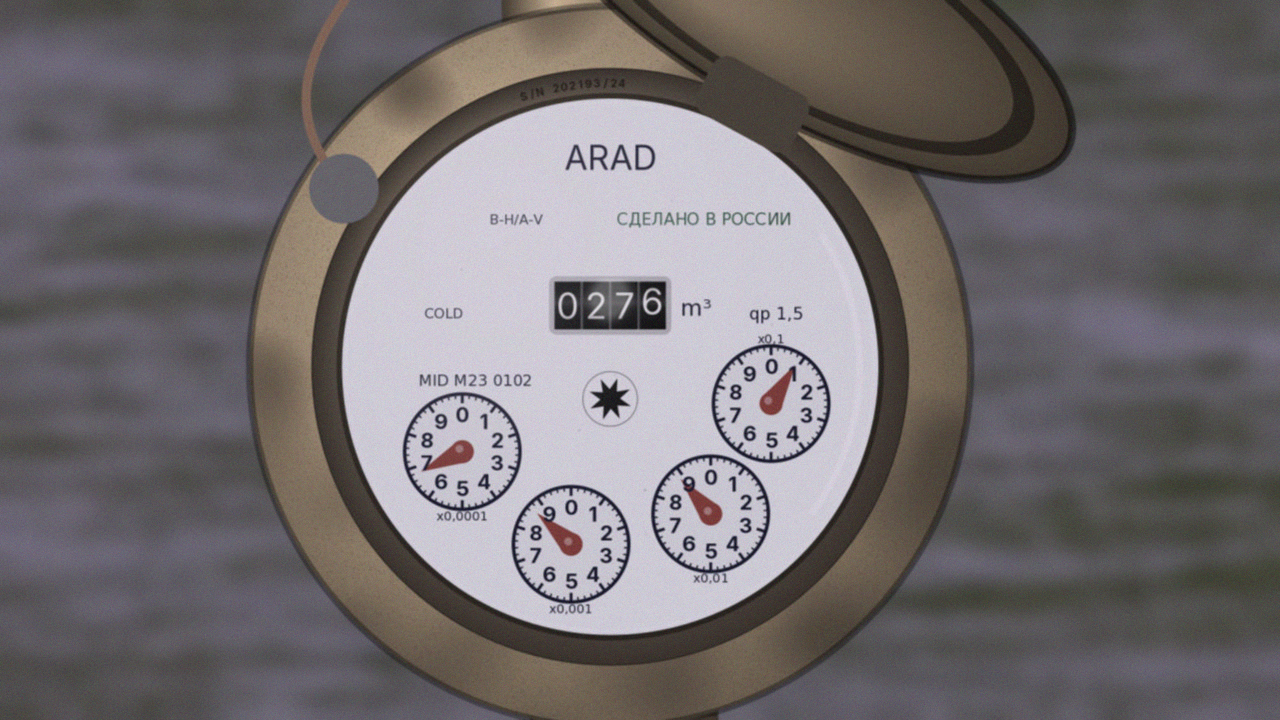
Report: 276.0886,m³
